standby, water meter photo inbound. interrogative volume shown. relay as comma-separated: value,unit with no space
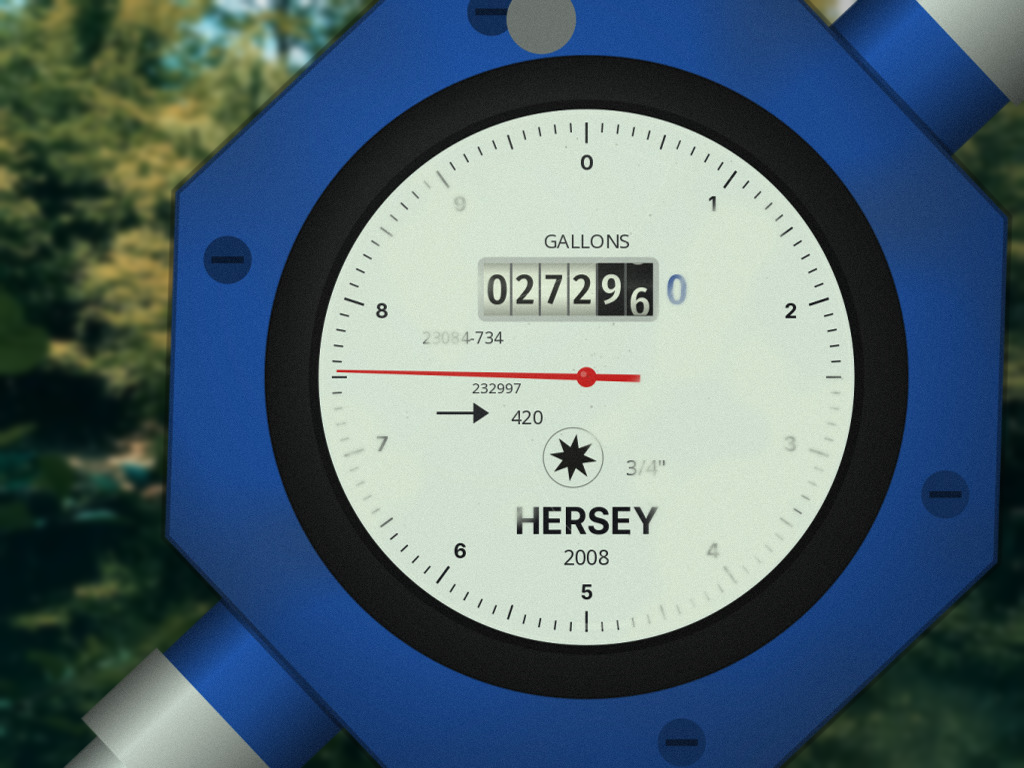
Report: 272957.5,gal
